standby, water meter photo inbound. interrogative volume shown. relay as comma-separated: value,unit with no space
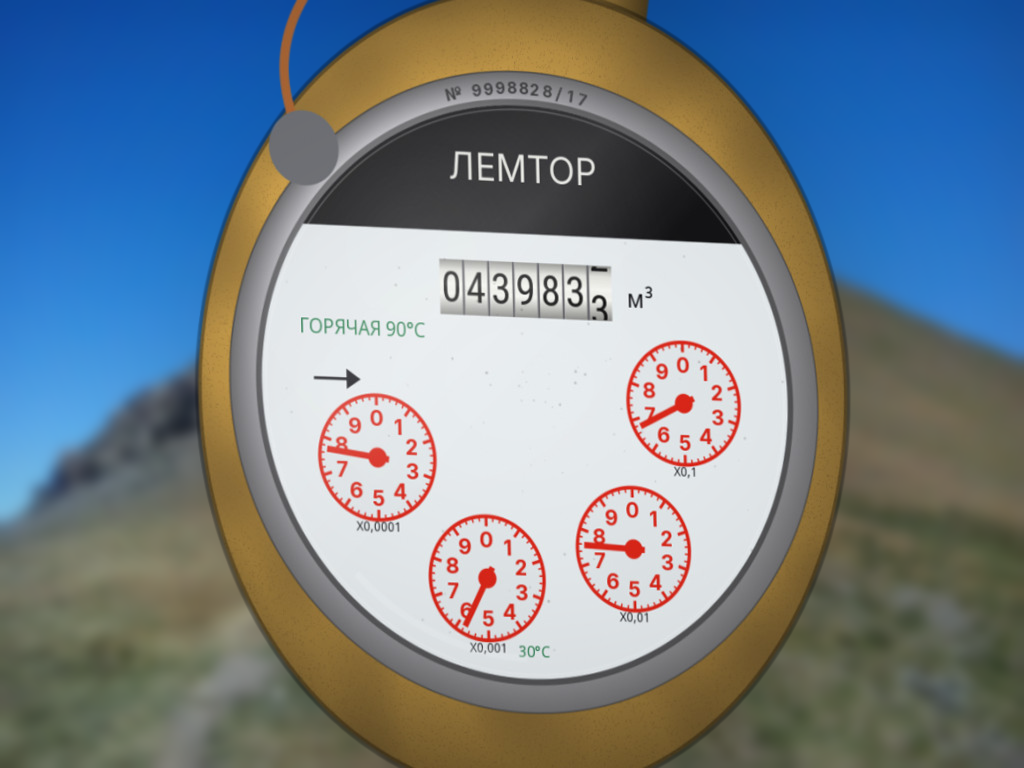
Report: 439832.6757,m³
